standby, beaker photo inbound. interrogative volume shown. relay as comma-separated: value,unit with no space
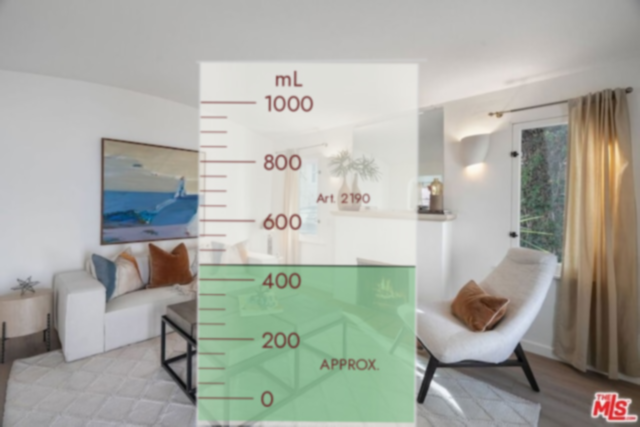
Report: 450,mL
